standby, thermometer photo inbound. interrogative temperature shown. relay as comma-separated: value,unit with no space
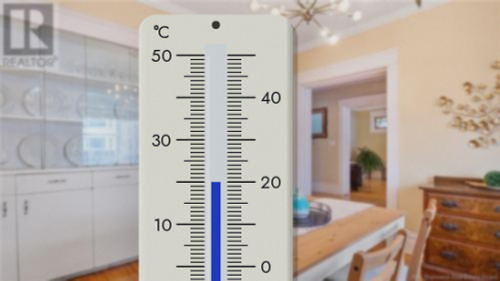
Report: 20,°C
